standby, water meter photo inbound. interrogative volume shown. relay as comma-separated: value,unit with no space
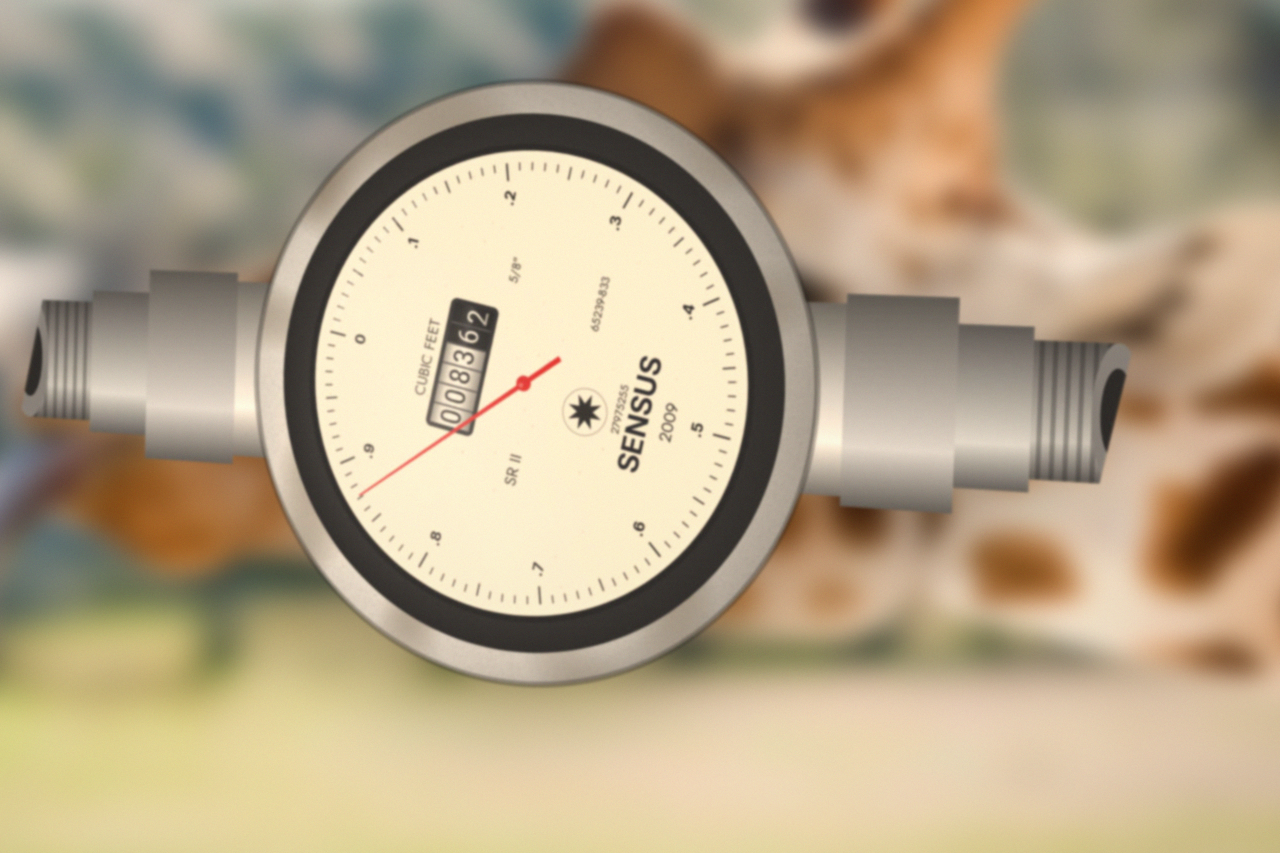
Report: 8361.87,ft³
